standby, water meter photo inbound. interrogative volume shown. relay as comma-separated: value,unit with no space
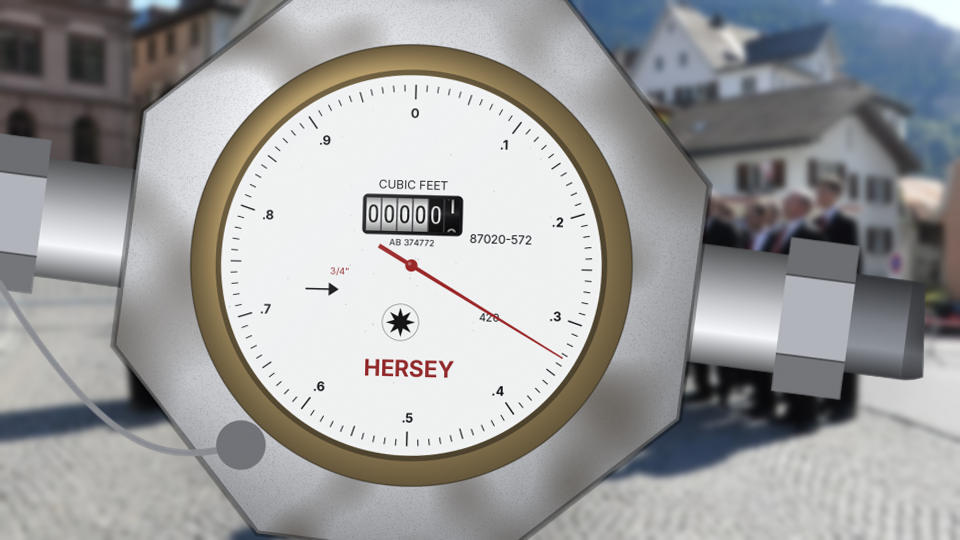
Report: 1.33,ft³
